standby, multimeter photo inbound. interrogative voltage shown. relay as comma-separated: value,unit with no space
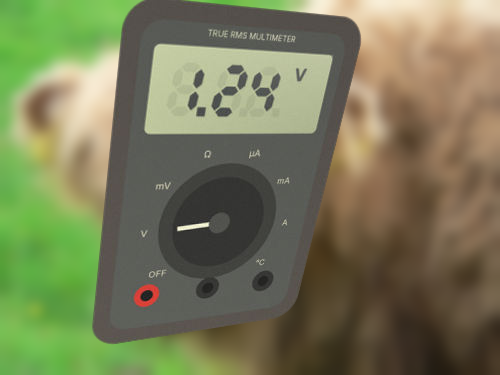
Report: 1.24,V
